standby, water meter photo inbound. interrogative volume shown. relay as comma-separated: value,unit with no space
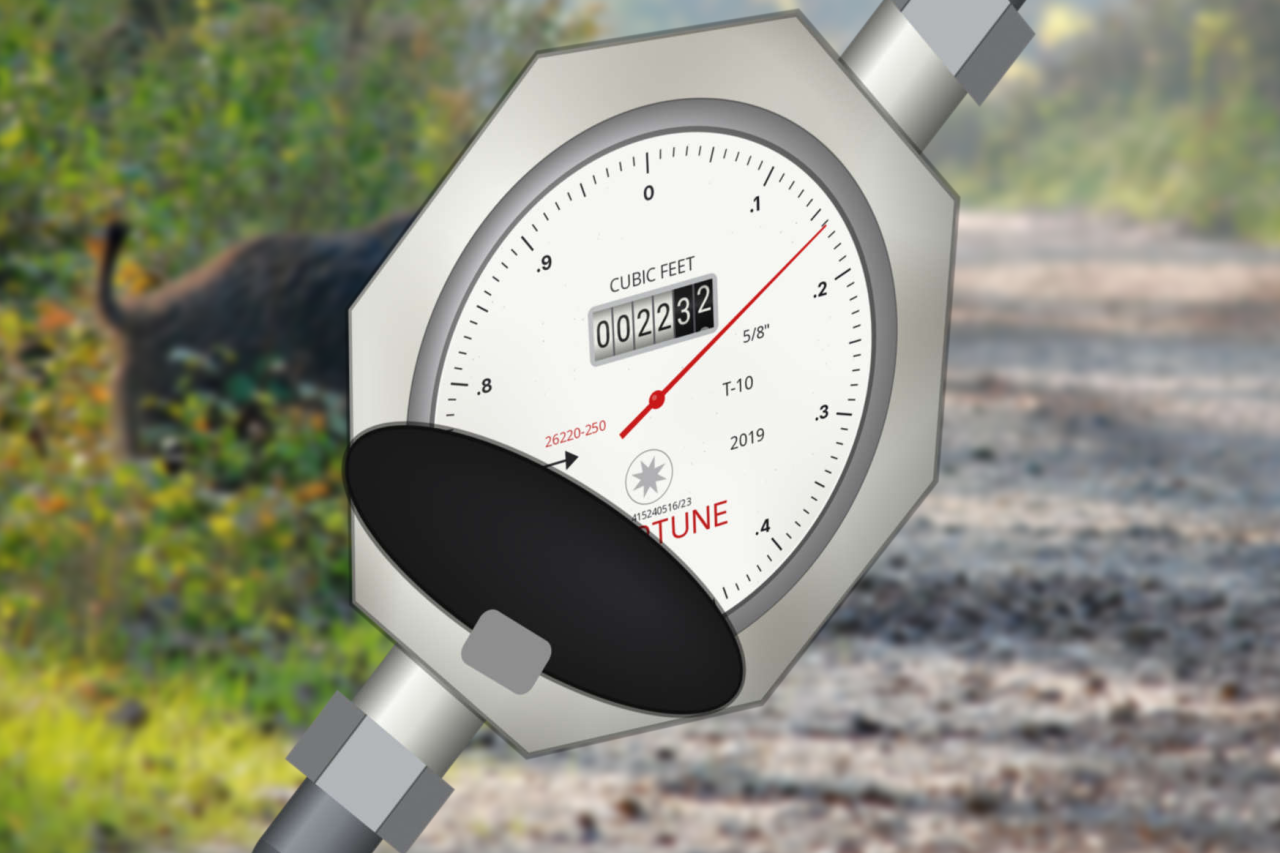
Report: 2232.16,ft³
